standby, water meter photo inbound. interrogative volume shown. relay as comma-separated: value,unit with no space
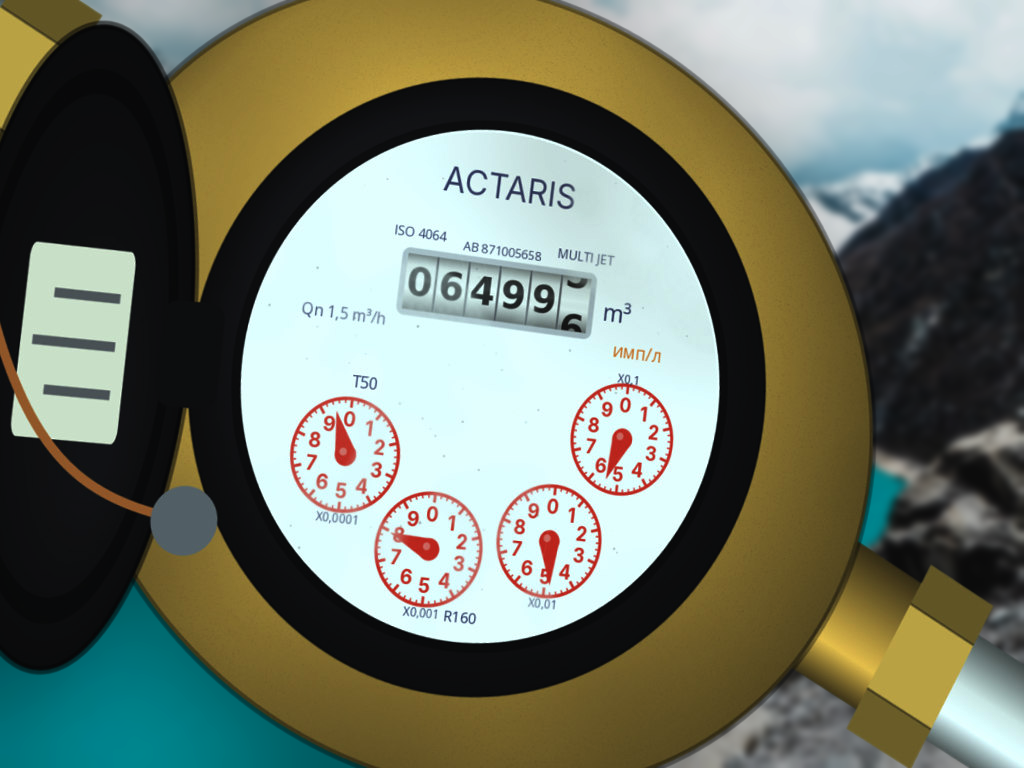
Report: 64995.5479,m³
